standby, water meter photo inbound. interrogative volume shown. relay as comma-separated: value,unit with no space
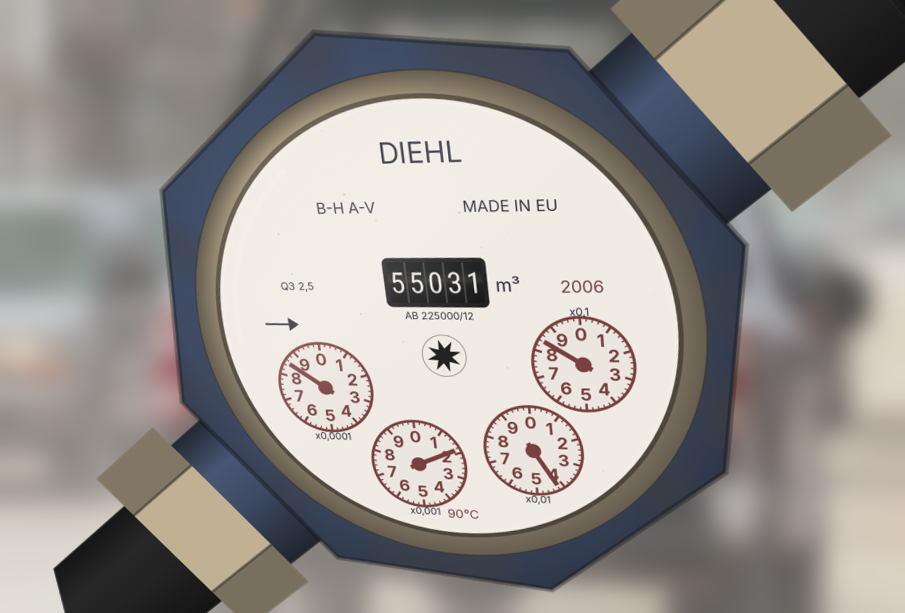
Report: 55031.8418,m³
